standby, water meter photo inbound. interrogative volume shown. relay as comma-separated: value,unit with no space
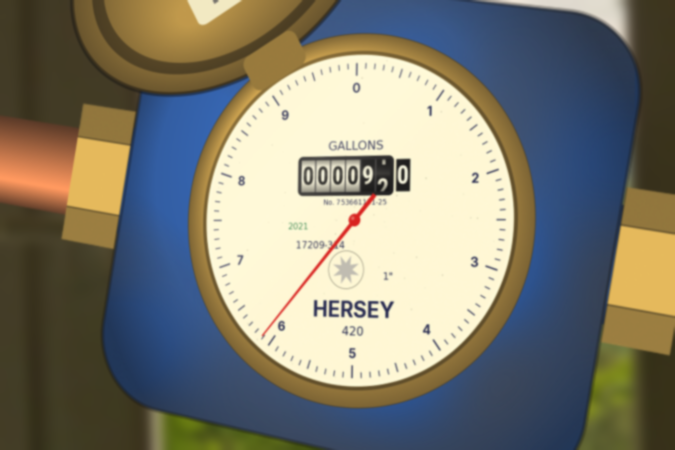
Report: 916.1,gal
